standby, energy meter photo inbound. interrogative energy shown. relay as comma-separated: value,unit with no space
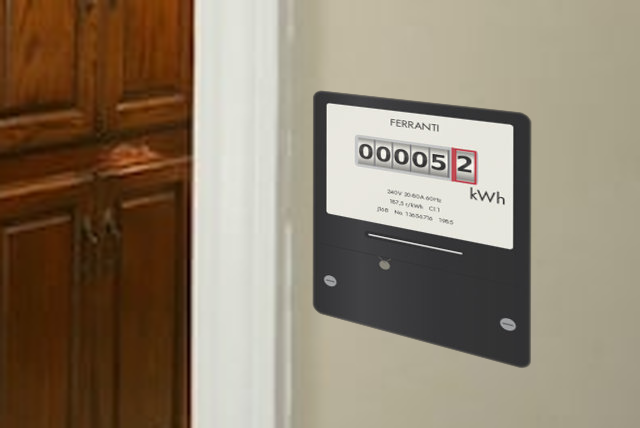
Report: 5.2,kWh
